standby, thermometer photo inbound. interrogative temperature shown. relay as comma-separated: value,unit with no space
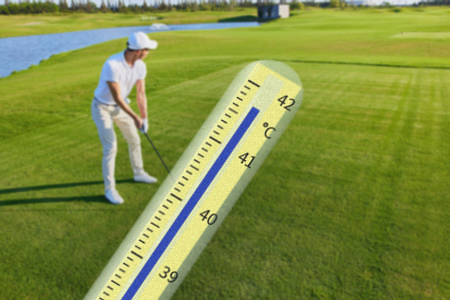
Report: 41.7,°C
